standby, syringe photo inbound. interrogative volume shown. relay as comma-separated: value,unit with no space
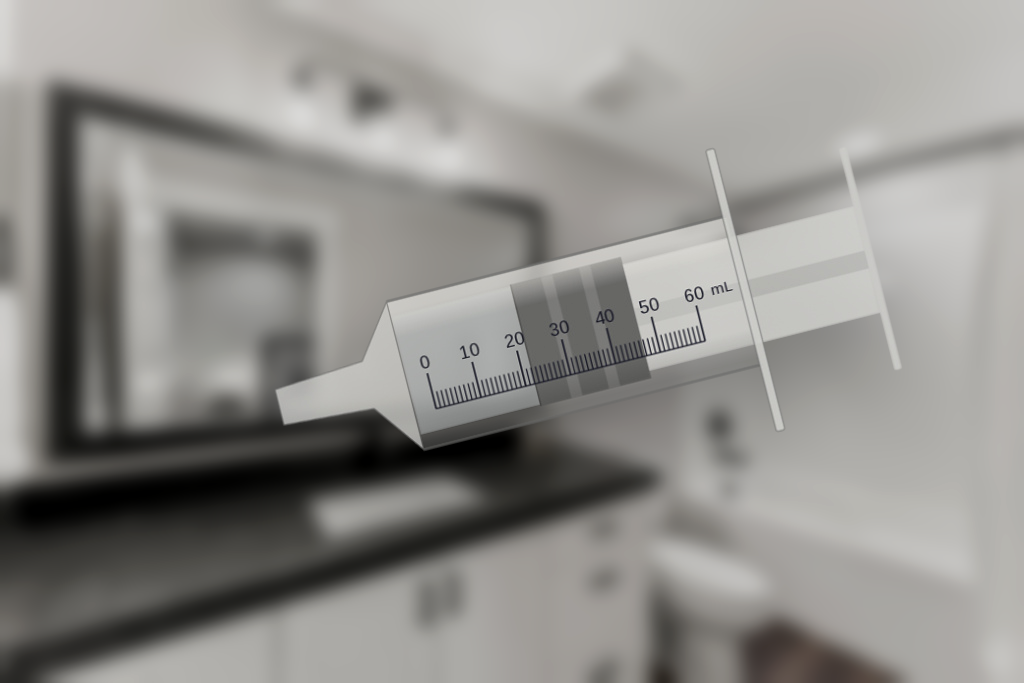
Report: 22,mL
